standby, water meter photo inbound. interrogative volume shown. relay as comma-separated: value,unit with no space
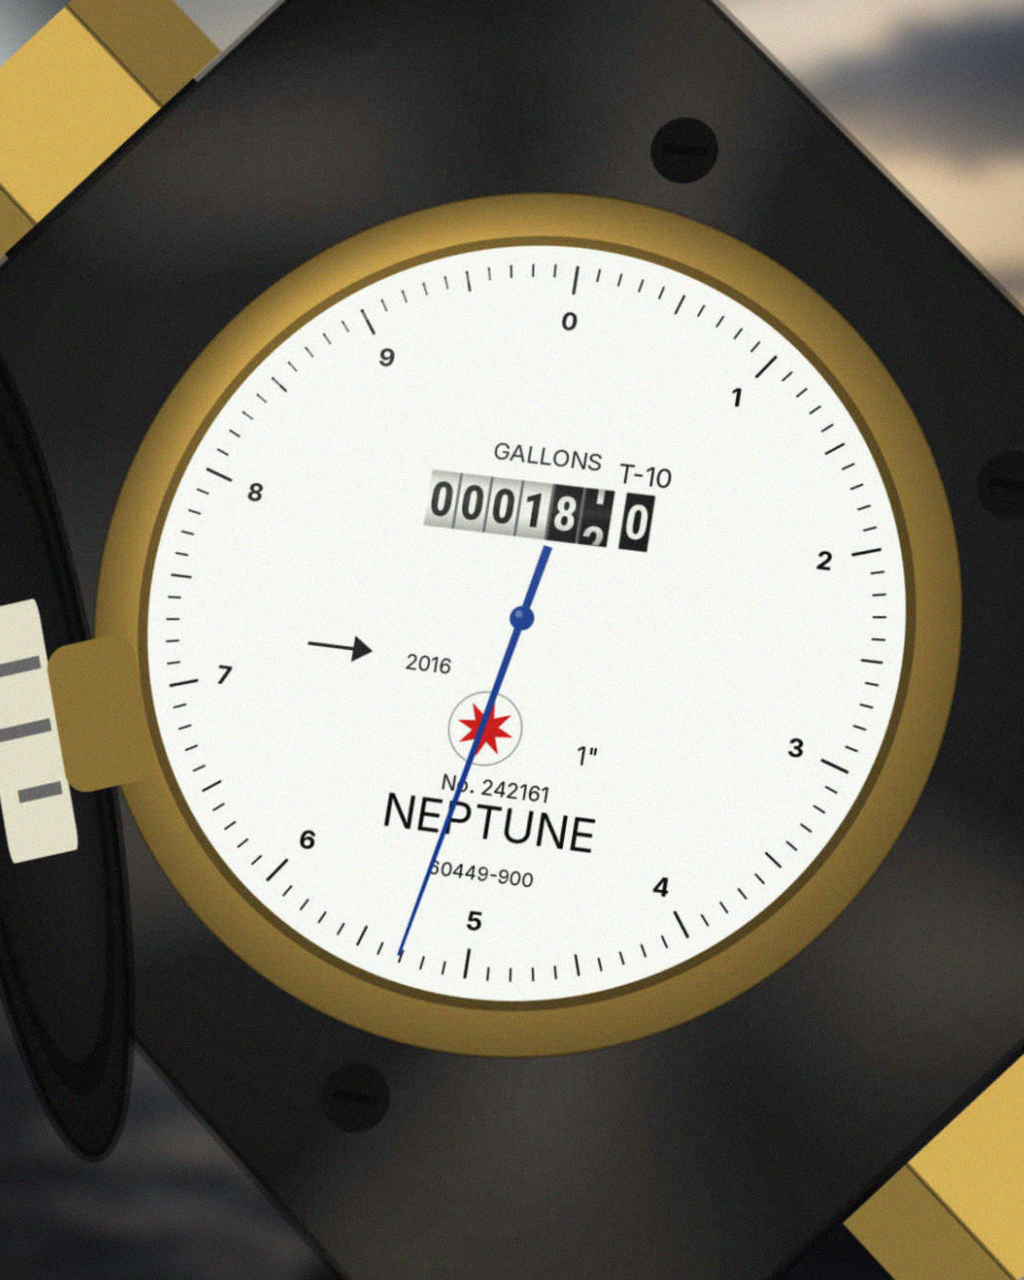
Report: 1815.3,gal
